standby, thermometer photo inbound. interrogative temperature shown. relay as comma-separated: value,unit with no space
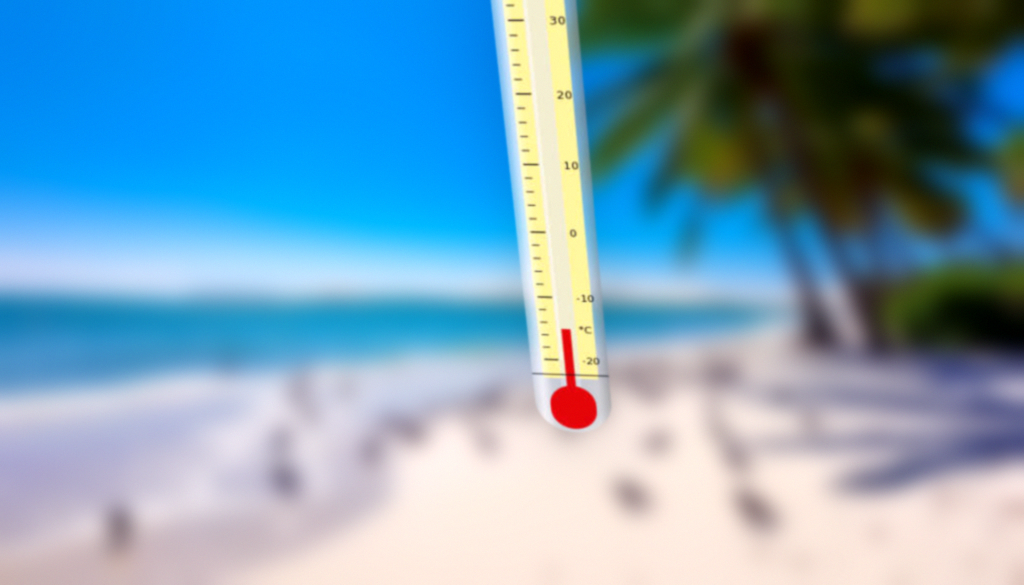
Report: -15,°C
